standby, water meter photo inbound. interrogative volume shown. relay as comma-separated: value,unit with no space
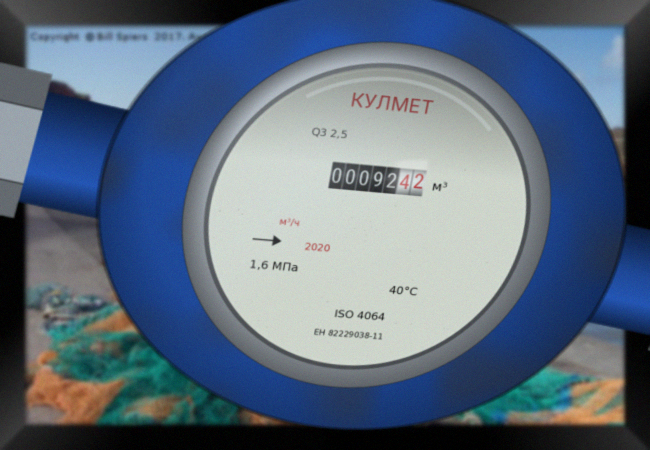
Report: 92.42,m³
